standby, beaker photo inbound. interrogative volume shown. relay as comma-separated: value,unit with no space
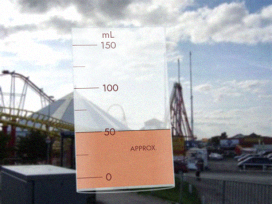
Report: 50,mL
